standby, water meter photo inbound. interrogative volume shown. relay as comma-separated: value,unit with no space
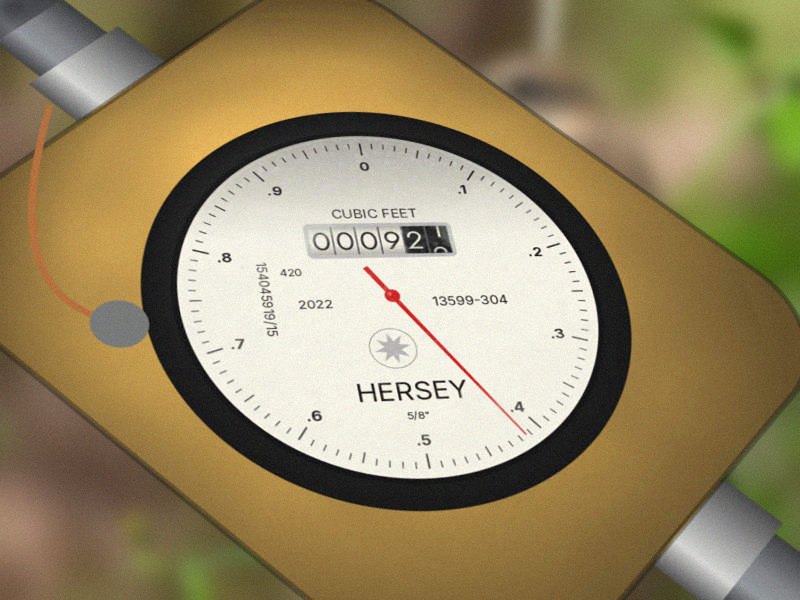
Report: 921.41,ft³
